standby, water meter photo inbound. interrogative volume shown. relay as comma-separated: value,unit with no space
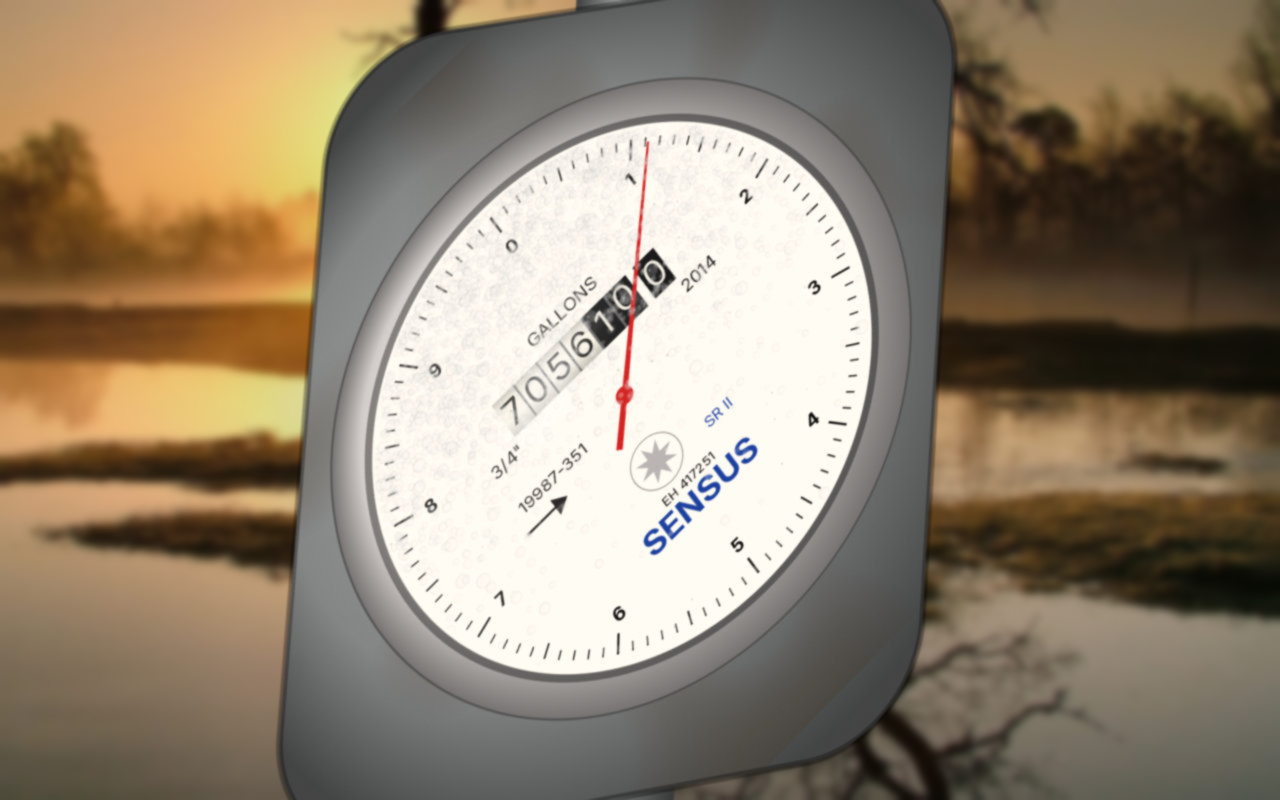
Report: 7056101.1,gal
